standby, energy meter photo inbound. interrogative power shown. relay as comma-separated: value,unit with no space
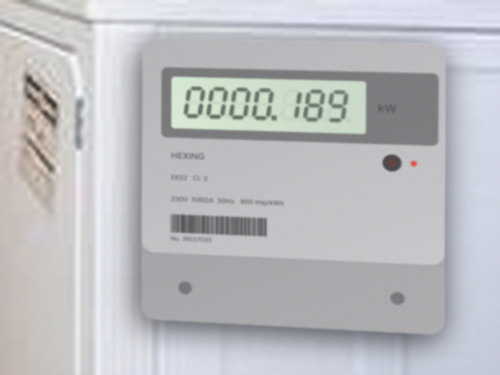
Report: 0.189,kW
